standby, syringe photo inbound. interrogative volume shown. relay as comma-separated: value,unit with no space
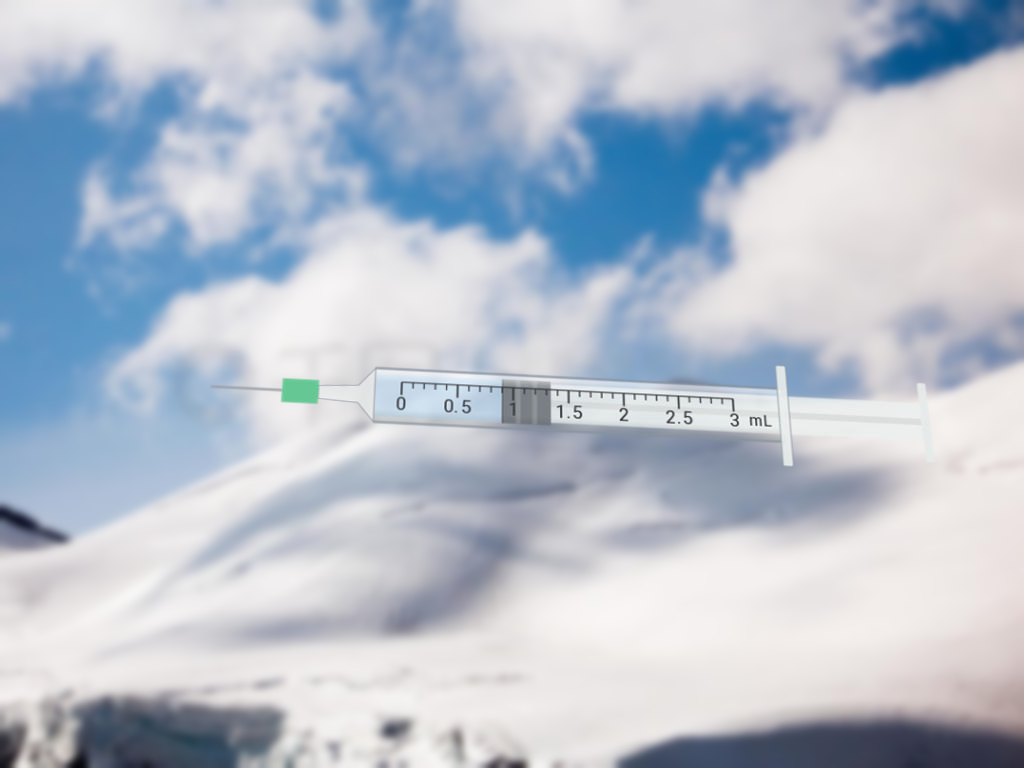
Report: 0.9,mL
